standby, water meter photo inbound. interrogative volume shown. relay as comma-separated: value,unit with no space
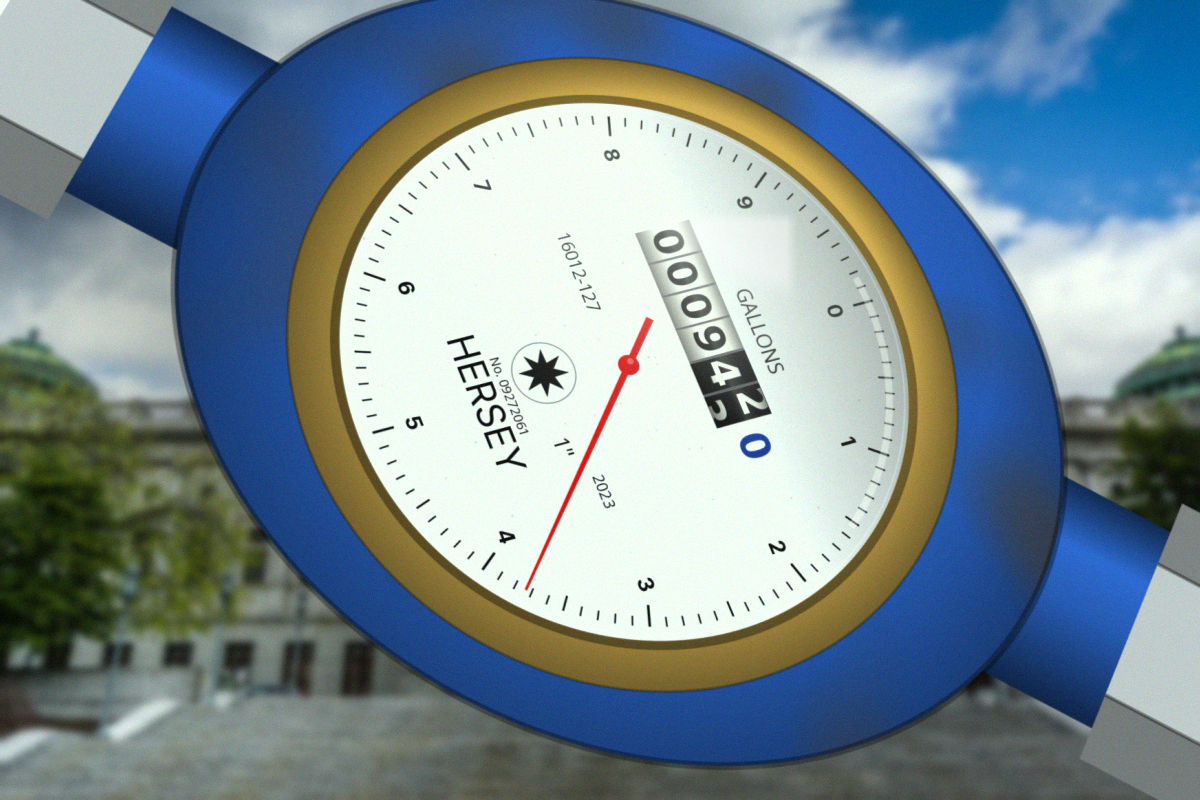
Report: 9423.7,gal
